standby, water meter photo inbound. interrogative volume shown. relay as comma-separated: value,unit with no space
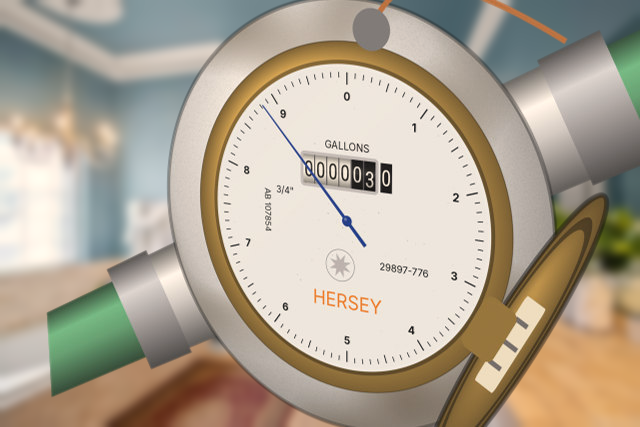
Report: 28.8,gal
